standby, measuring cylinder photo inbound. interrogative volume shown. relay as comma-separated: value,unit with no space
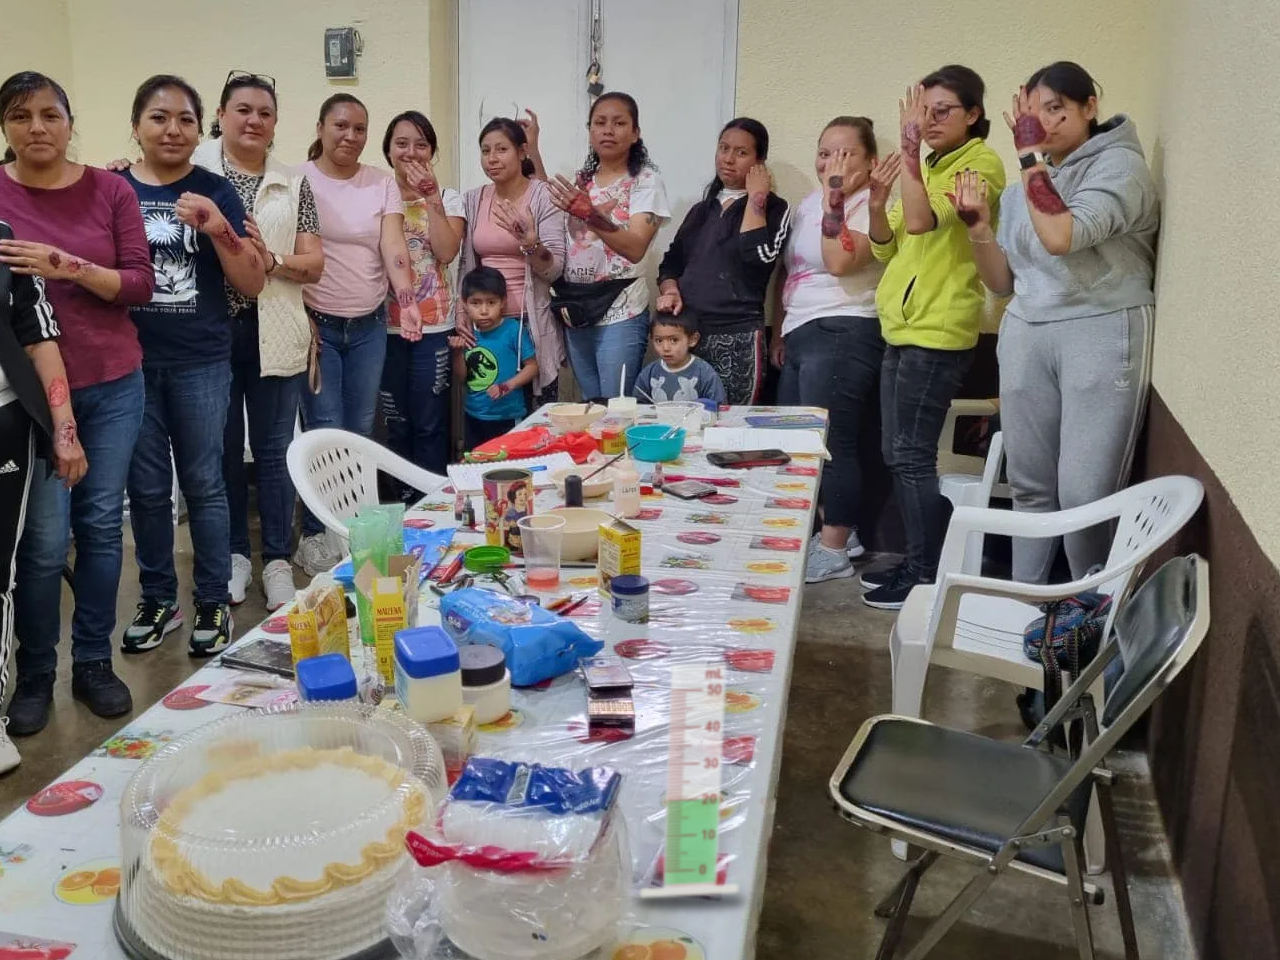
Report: 20,mL
